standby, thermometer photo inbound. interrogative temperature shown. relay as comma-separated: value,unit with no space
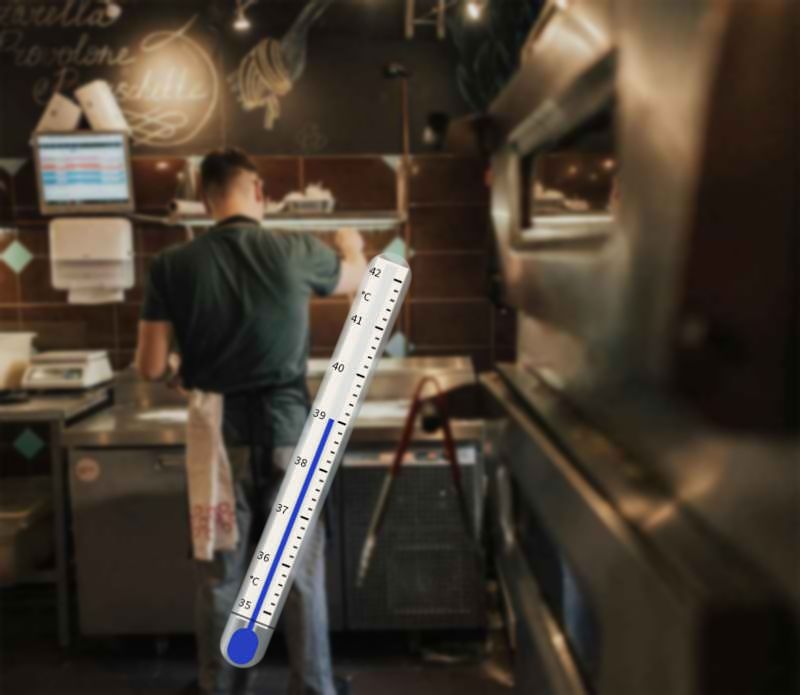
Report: 39,°C
